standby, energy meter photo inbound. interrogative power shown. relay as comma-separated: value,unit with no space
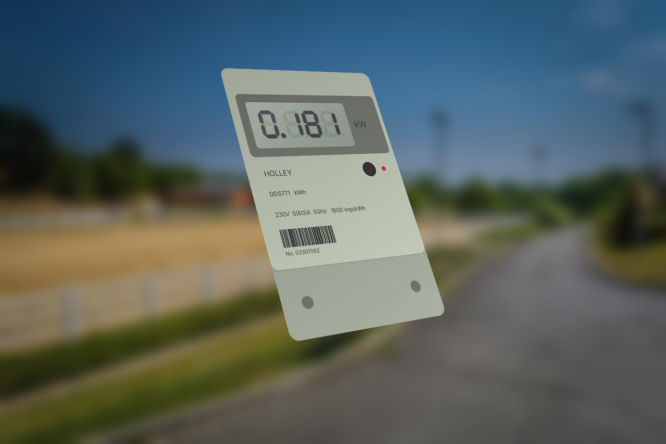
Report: 0.181,kW
